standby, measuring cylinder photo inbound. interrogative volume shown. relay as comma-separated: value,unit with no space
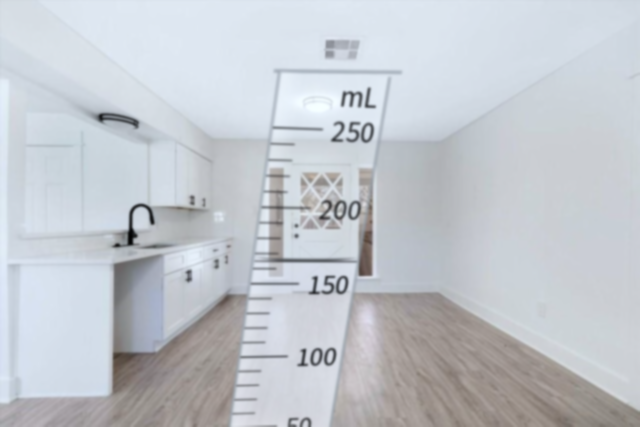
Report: 165,mL
